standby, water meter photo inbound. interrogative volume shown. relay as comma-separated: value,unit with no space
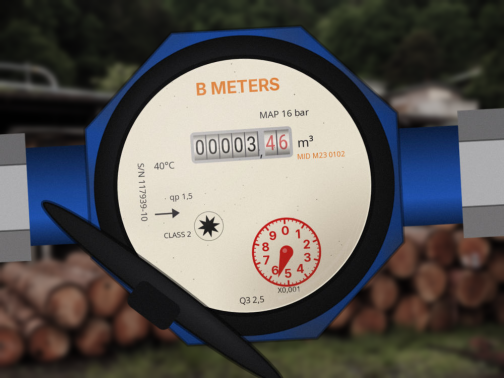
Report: 3.465,m³
